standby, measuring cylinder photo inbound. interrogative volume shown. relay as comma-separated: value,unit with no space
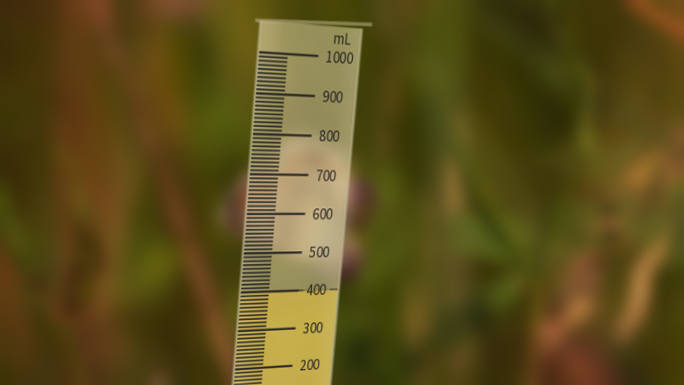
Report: 400,mL
